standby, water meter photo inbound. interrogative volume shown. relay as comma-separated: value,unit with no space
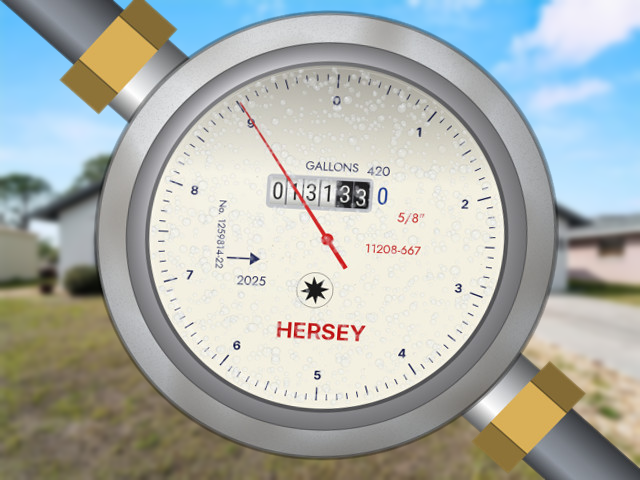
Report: 131329.0,gal
